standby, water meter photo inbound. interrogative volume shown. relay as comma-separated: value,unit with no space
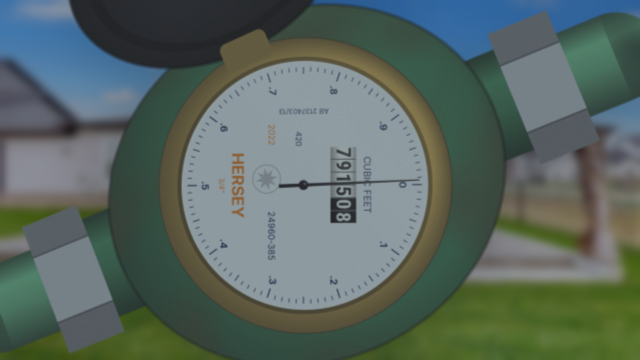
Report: 791507.99,ft³
